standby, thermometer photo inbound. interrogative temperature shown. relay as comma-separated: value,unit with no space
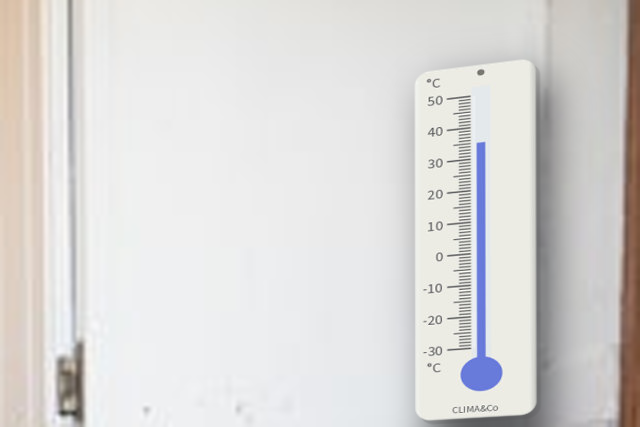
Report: 35,°C
